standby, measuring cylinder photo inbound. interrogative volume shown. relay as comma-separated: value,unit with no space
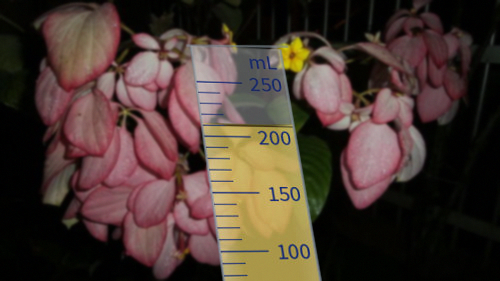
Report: 210,mL
